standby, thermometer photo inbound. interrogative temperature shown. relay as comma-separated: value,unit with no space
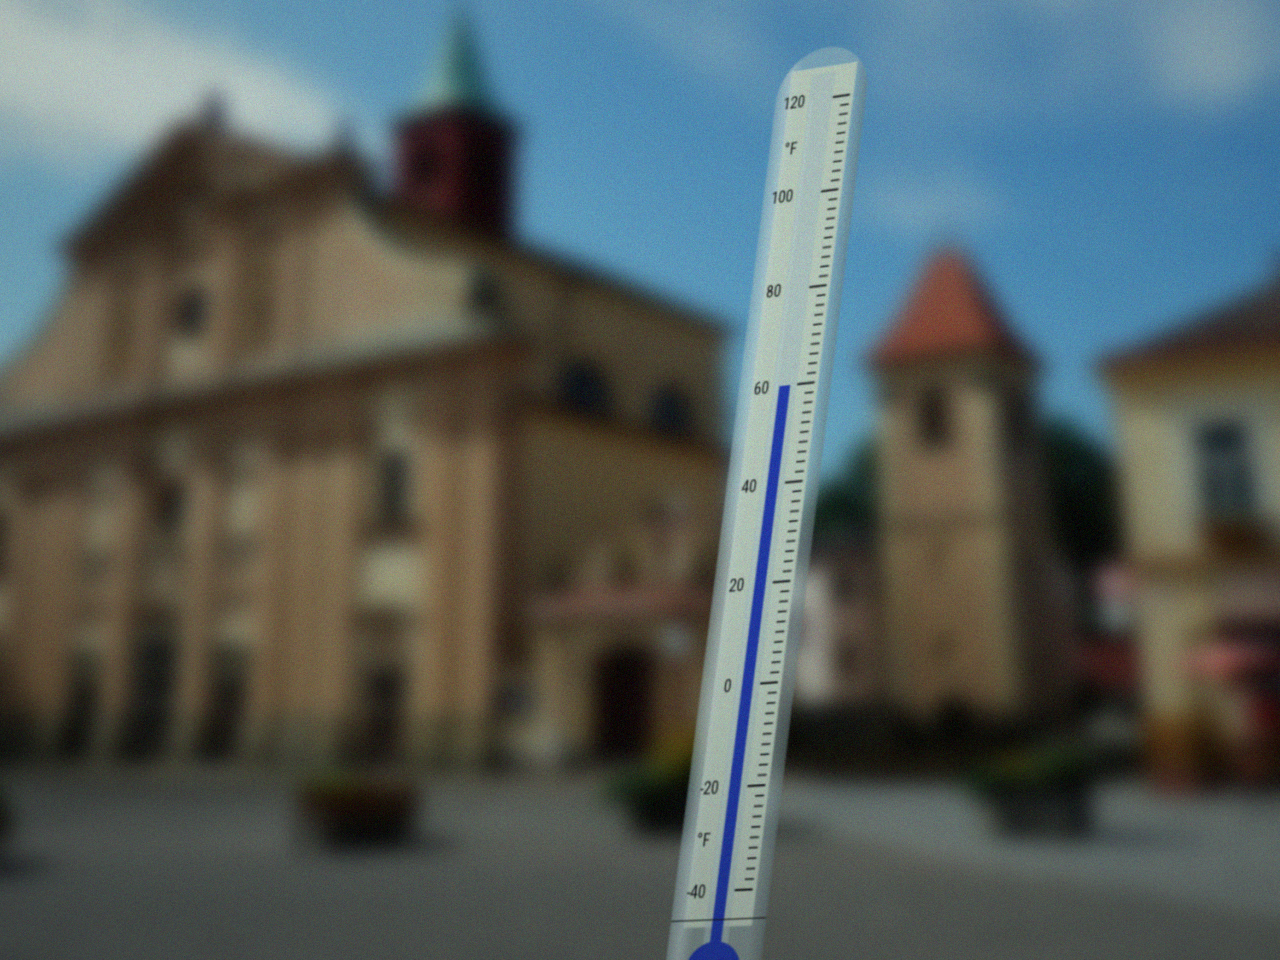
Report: 60,°F
